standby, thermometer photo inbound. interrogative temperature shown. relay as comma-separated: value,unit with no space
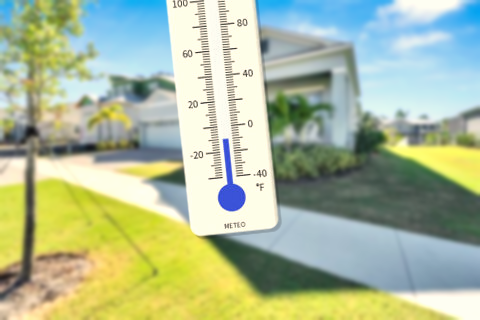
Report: -10,°F
